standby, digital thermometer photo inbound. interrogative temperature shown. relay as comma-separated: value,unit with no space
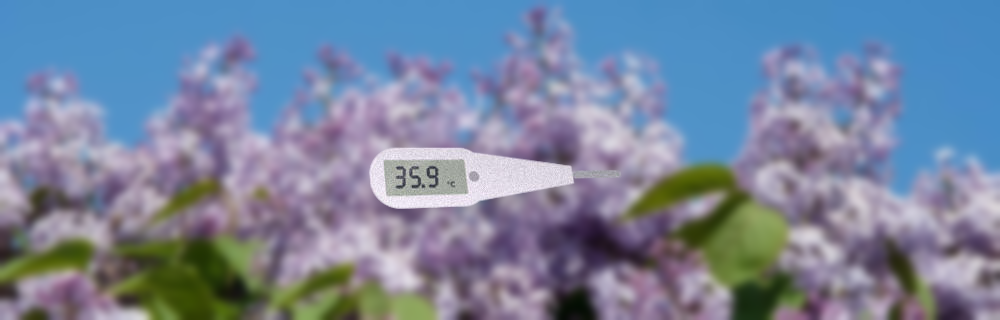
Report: 35.9,°C
